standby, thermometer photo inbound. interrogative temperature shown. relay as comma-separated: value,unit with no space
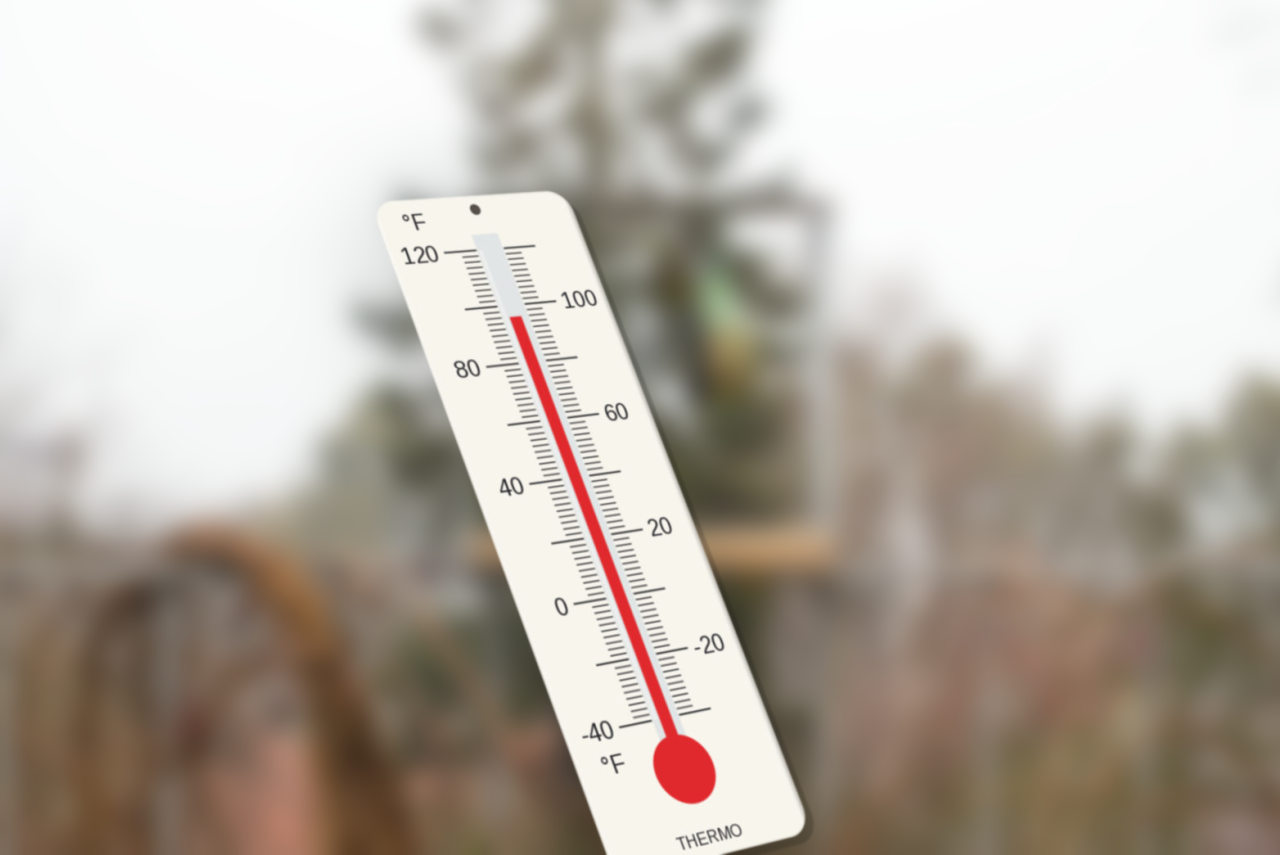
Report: 96,°F
